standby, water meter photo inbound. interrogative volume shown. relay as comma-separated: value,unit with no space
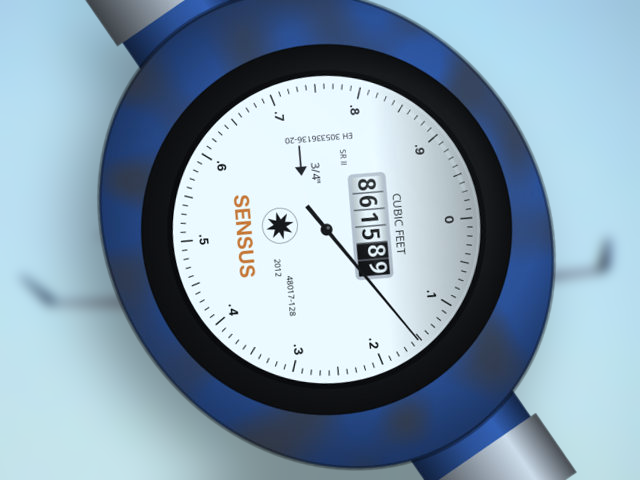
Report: 861589.15,ft³
